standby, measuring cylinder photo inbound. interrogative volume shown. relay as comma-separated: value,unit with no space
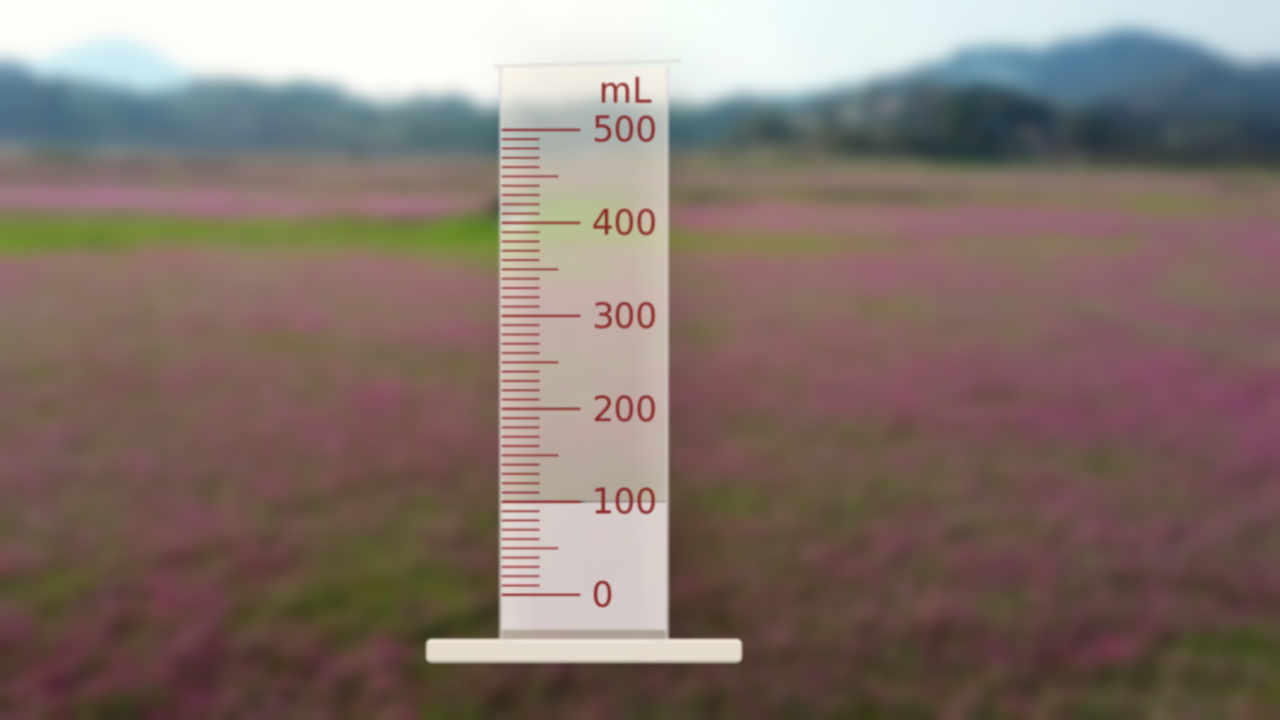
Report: 100,mL
